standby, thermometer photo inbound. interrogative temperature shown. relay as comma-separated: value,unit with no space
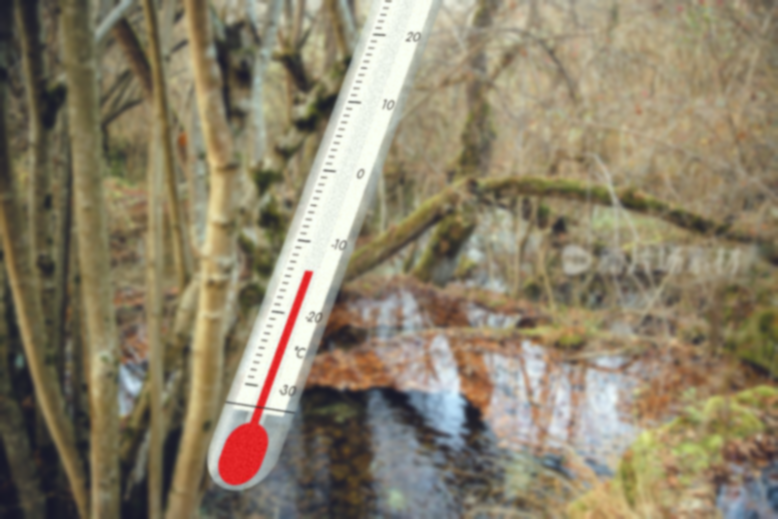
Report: -14,°C
